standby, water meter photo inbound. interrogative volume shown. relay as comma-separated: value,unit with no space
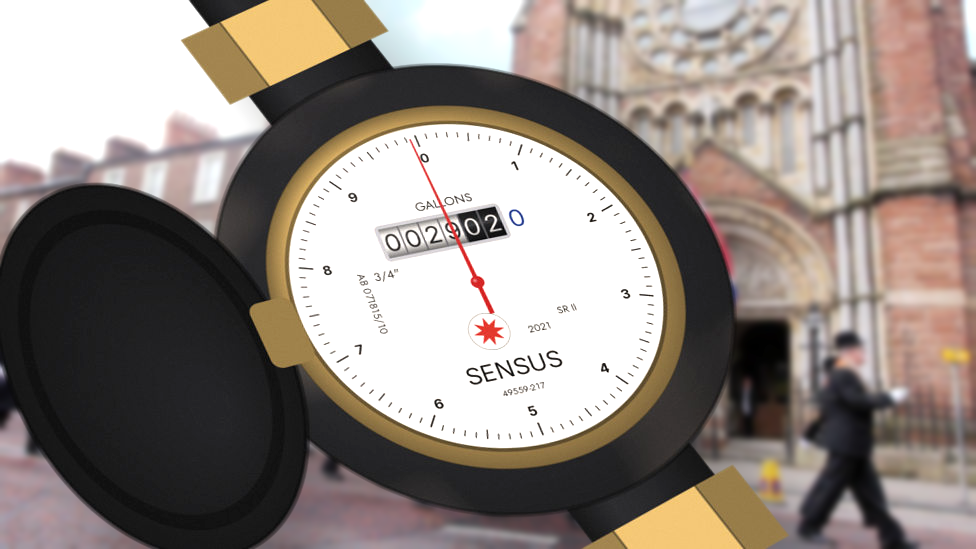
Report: 29019.9,gal
